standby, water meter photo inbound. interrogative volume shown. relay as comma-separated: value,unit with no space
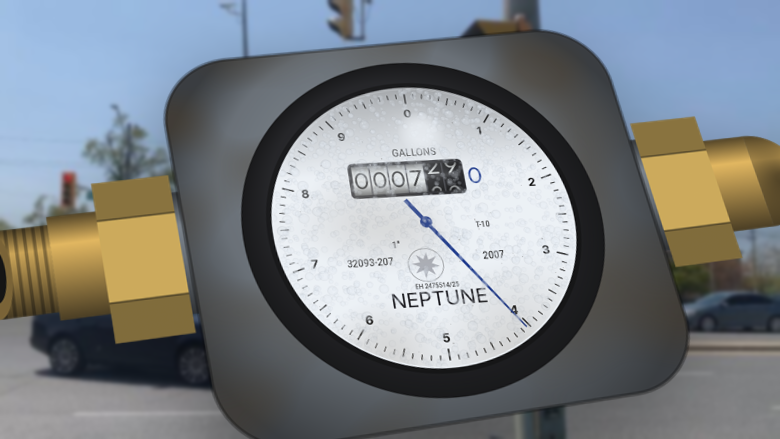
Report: 7294.0,gal
